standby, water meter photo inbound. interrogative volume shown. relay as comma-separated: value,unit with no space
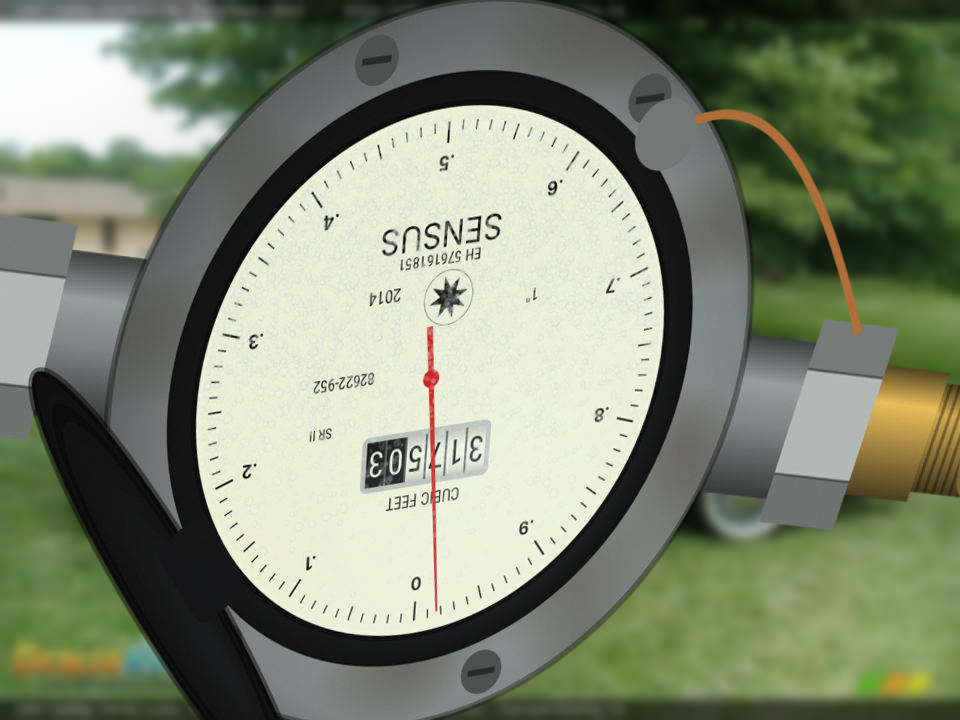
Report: 317502.98,ft³
